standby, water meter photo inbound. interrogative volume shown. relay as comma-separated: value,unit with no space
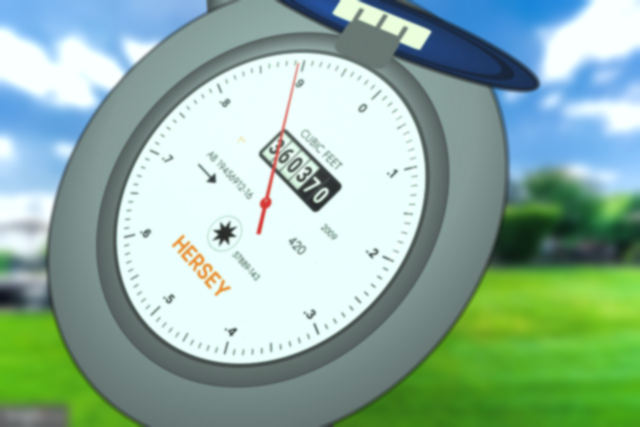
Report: 360369.89,ft³
